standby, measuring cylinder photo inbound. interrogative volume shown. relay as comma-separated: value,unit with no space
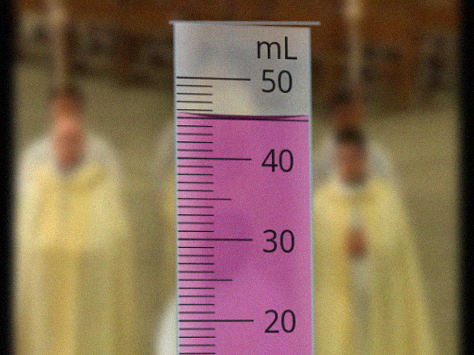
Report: 45,mL
